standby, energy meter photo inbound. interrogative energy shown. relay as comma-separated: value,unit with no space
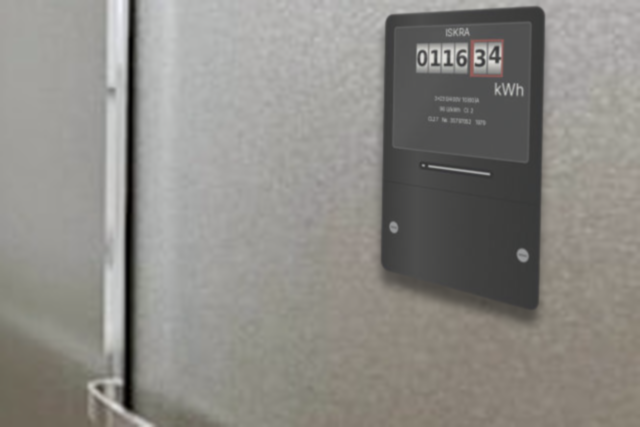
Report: 116.34,kWh
